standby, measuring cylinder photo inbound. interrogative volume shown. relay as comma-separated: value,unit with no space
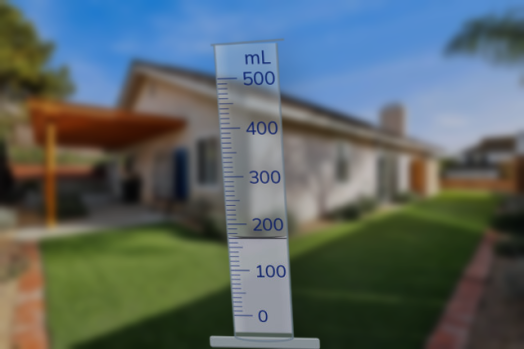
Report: 170,mL
